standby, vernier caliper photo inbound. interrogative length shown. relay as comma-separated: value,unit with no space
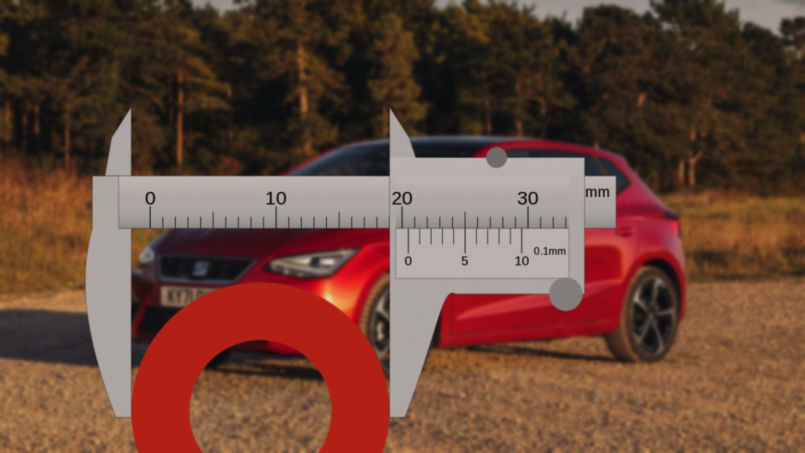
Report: 20.5,mm
